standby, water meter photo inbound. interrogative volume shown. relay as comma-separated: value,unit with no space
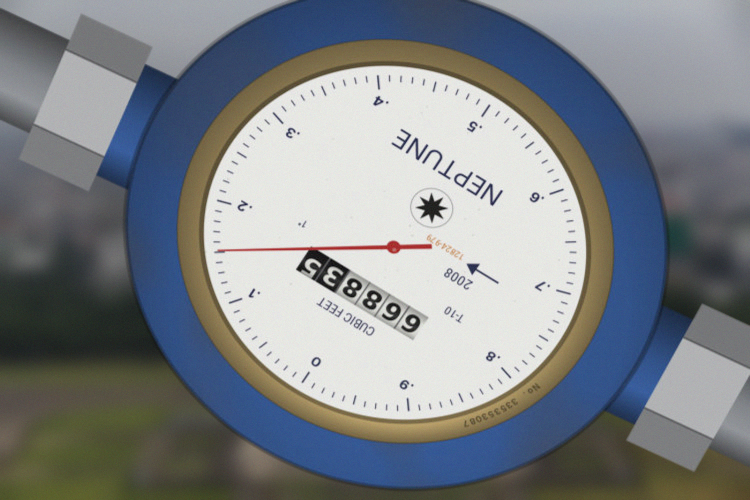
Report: 668835.15,ft³
